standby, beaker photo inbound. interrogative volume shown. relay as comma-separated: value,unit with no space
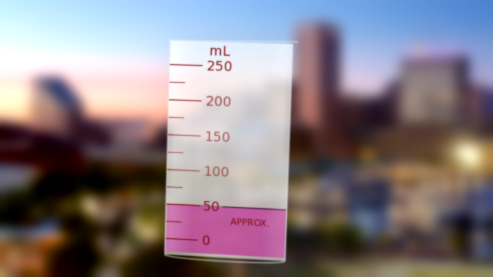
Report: 50,mL
